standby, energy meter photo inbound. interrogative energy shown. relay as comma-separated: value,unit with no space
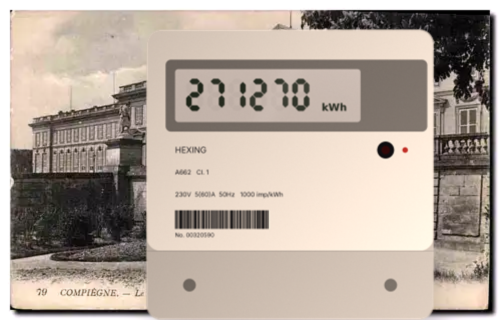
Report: 271270,kWh
